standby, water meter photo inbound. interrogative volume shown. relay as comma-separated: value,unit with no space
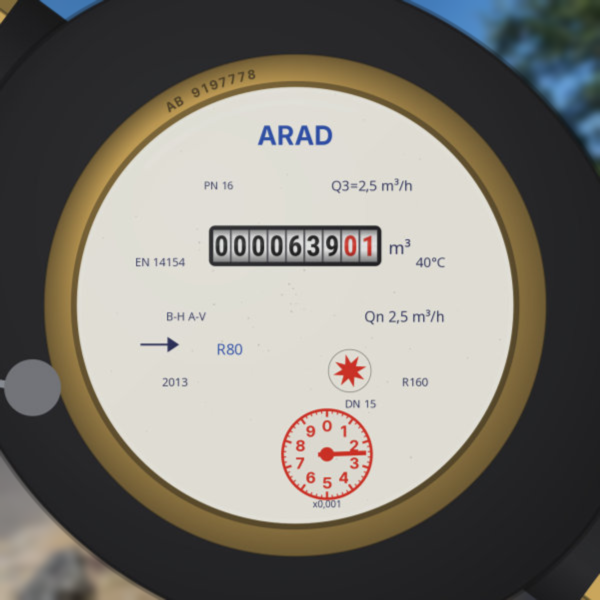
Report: 639.012,m³
